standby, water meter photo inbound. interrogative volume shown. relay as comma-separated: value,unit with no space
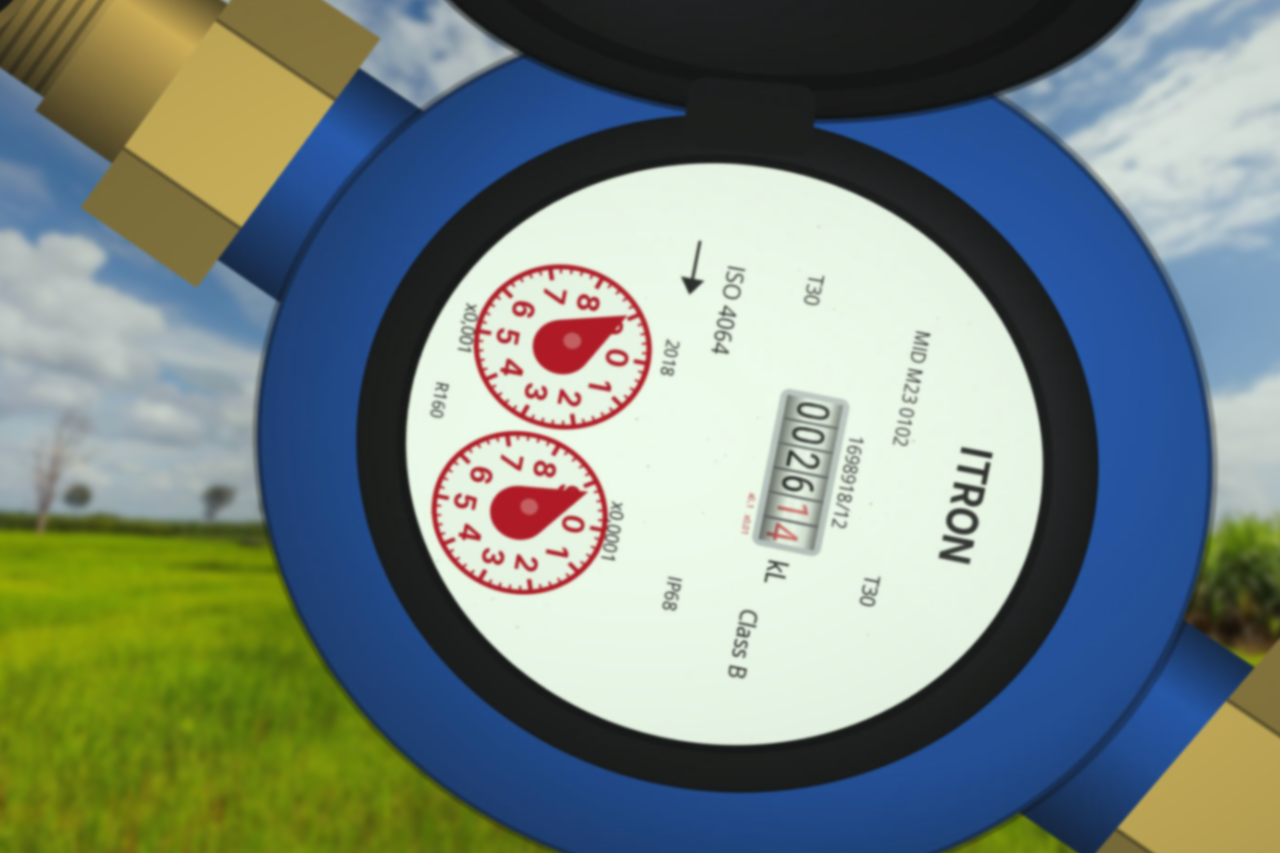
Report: 26.1389,kL
